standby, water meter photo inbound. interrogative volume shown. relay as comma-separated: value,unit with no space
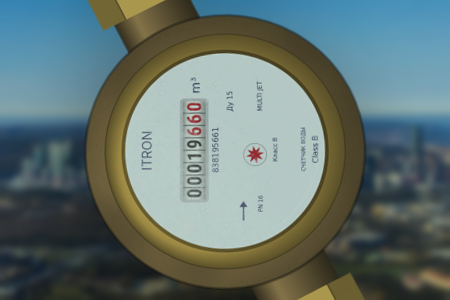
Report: 19.660,m³
